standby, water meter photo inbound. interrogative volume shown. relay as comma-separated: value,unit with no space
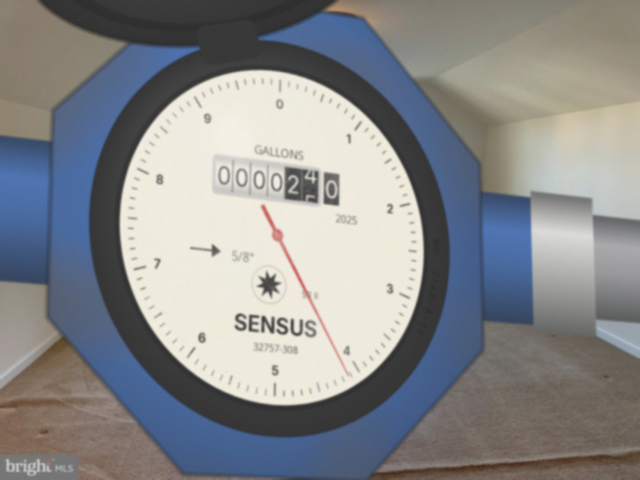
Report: 244.1,gal
